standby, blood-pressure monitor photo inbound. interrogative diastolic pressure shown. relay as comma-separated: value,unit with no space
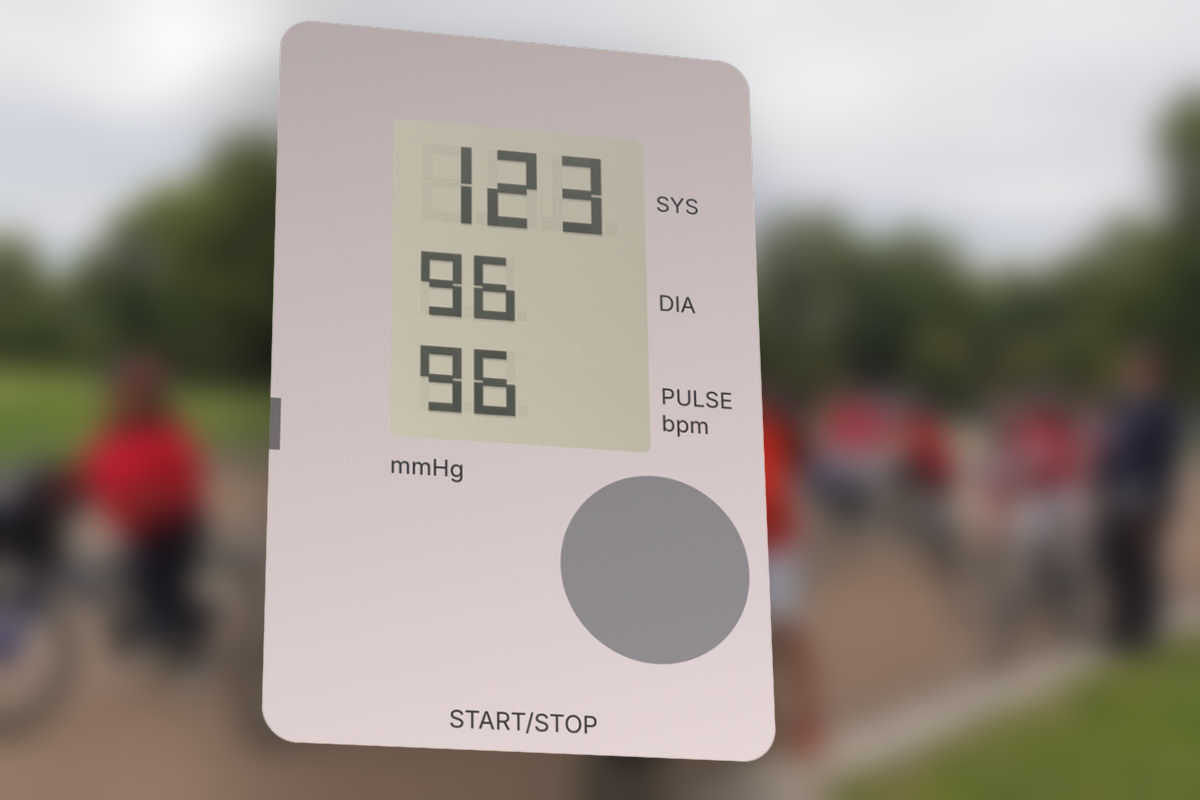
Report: 96,mmHg
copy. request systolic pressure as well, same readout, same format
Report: 123,mmHg
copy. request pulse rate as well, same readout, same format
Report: 96,bpm
